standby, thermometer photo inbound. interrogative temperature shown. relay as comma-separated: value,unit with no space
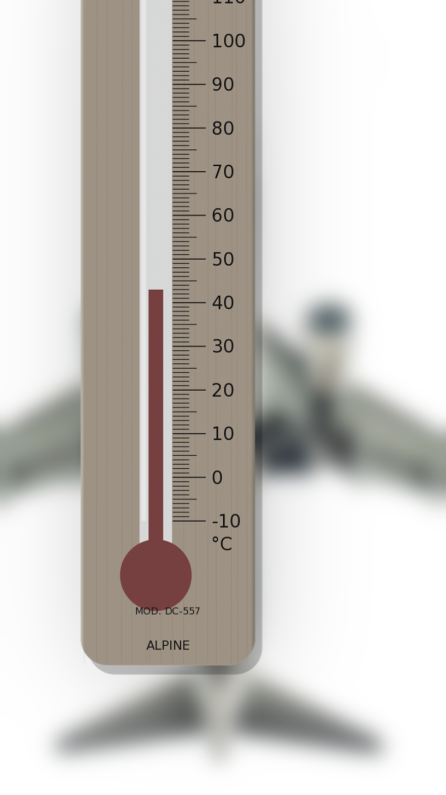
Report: 43,°C
